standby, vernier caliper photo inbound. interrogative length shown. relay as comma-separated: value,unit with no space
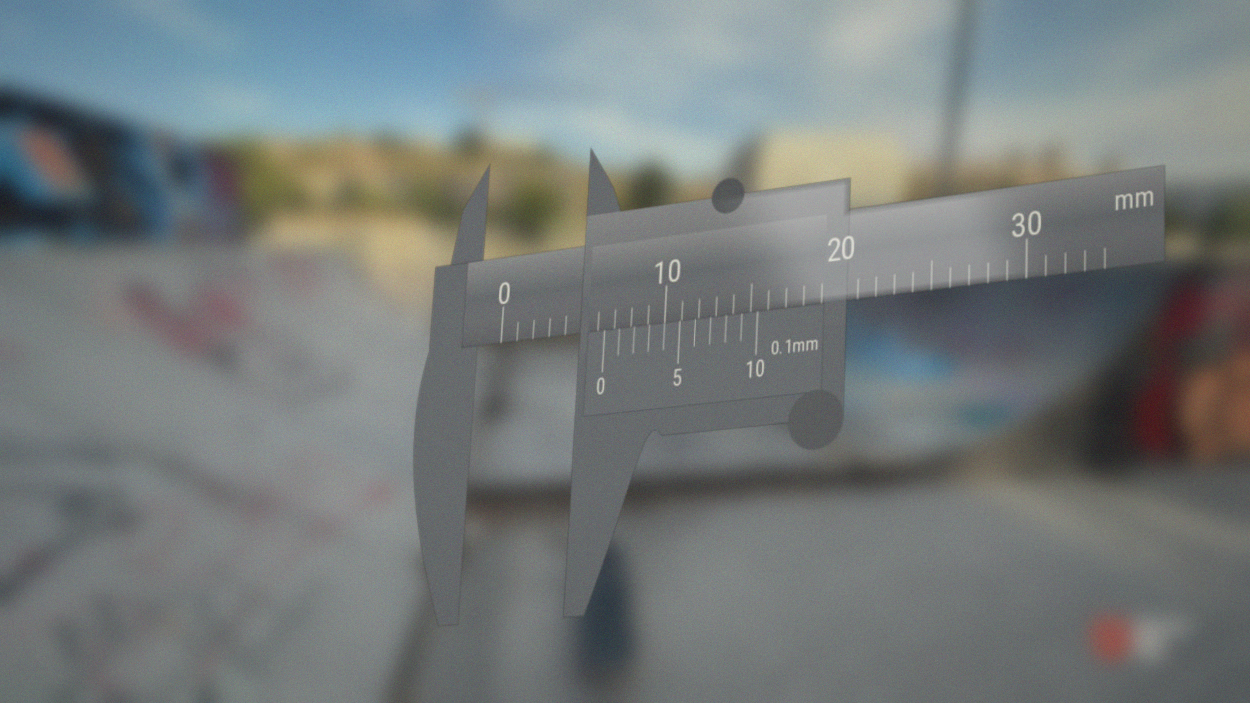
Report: 6.4,mm
